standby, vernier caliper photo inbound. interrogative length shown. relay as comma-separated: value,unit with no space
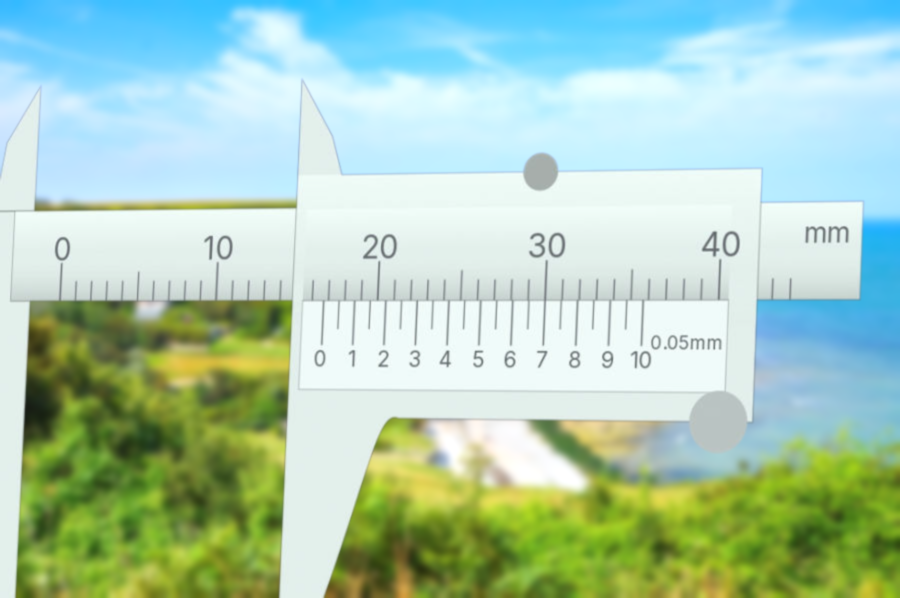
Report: 16.7,mm
